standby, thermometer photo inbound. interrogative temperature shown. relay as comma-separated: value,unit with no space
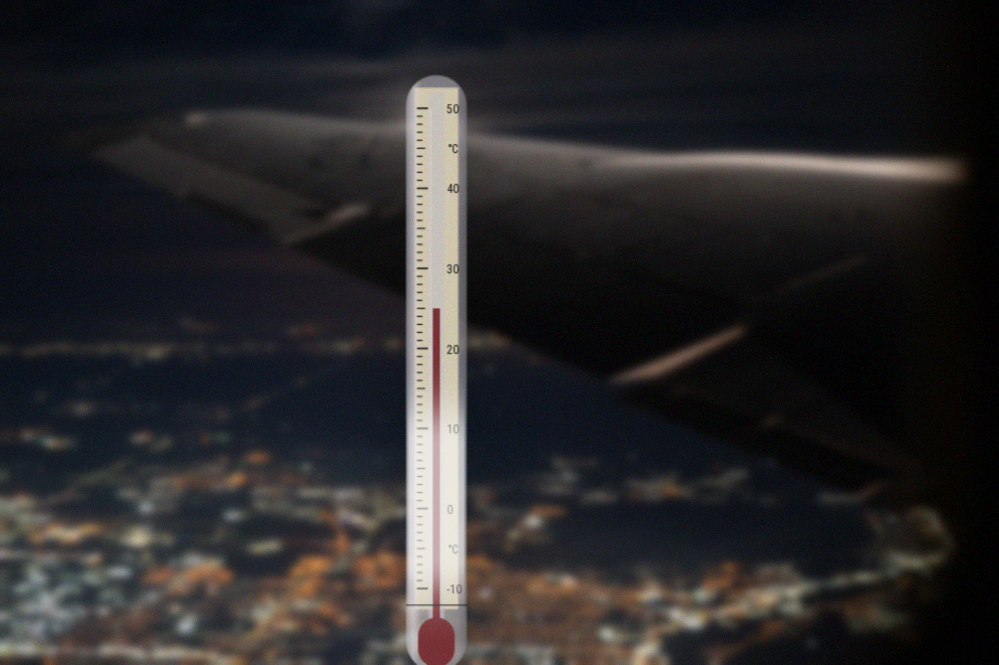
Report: 25,°C
